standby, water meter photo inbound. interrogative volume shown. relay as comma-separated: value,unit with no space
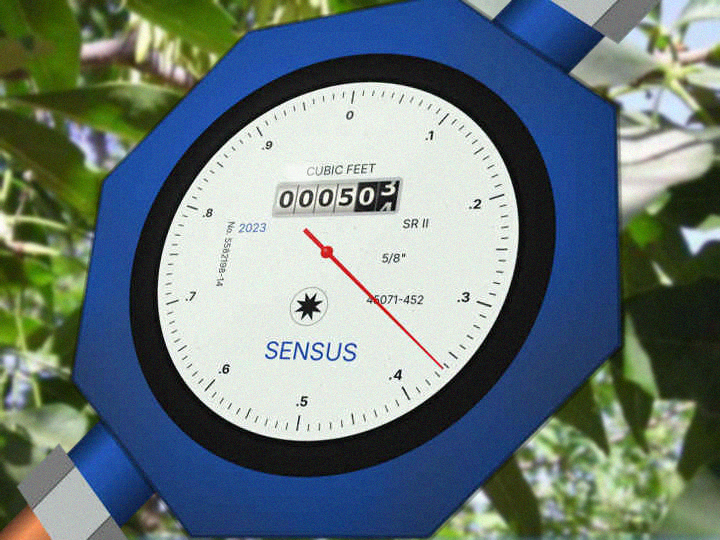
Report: 503.36,ft³
